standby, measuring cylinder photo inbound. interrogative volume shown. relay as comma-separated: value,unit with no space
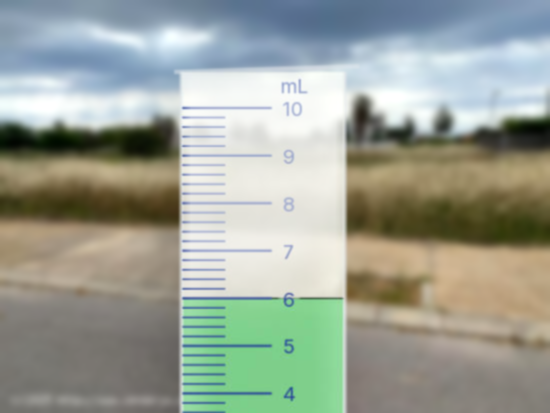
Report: 6,mL
